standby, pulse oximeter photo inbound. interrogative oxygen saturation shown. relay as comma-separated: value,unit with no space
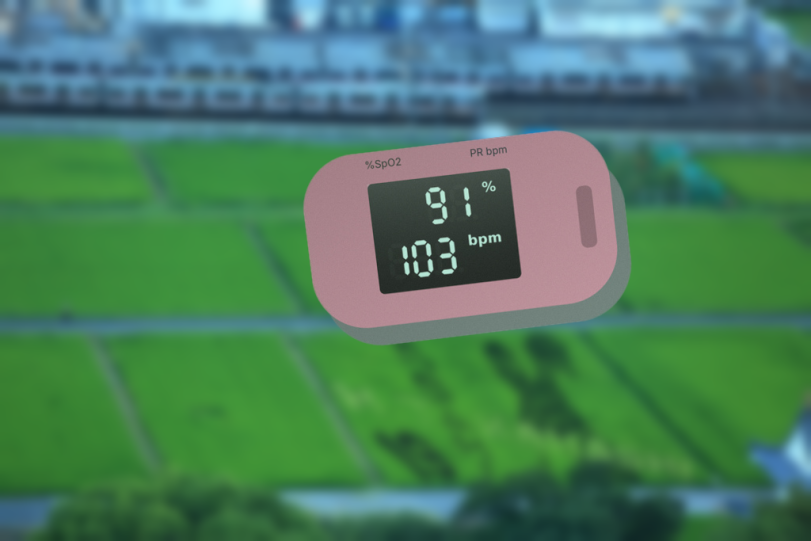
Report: 91,%
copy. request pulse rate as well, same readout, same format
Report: 103,bpm
